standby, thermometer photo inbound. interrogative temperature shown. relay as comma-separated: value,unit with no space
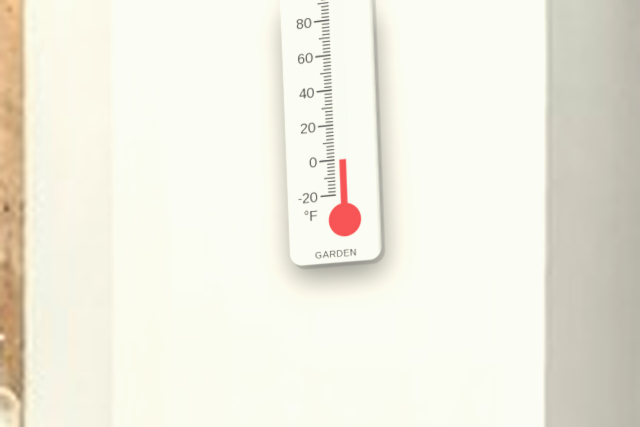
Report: 0,°F
